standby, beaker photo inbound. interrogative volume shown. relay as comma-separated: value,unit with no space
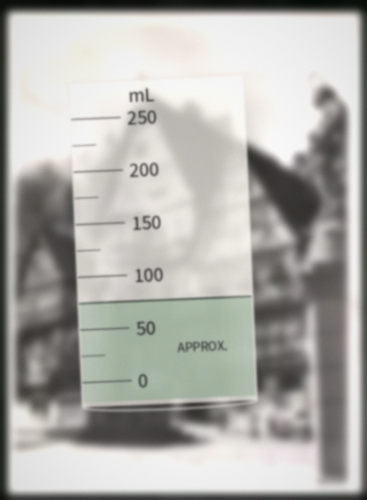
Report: 75,mL
